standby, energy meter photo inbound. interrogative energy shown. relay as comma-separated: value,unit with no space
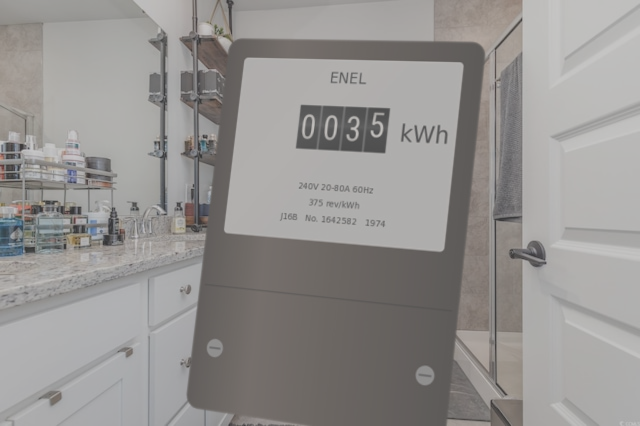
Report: 35,kWh
